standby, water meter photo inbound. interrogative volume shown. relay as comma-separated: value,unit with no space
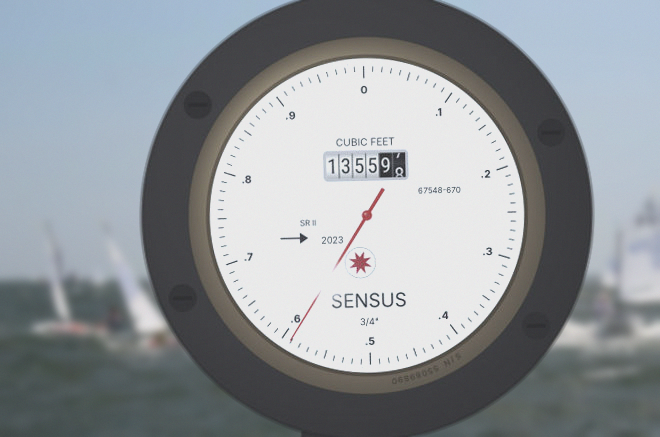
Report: 135597.59,ft³
